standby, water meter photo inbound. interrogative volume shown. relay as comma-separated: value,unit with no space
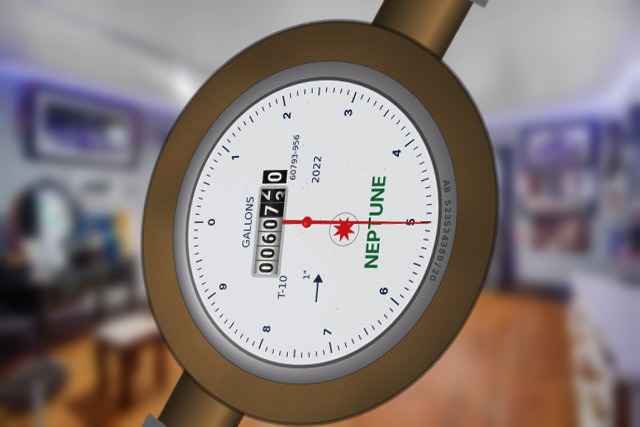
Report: 60725.0,gal
